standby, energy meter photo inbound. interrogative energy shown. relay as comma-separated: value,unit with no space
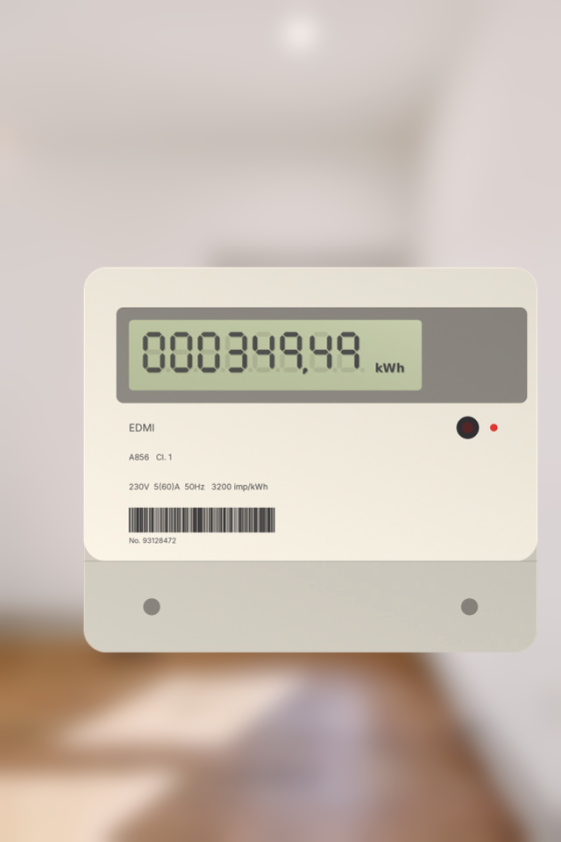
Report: 349.49,kWh
